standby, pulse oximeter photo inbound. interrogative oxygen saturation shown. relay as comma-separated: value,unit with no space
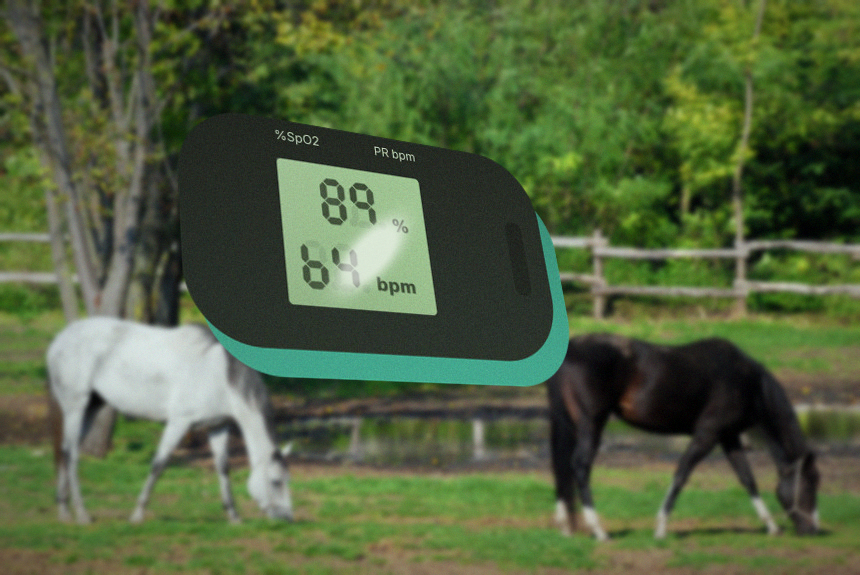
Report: 89,%
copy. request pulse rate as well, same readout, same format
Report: 64,bpm
